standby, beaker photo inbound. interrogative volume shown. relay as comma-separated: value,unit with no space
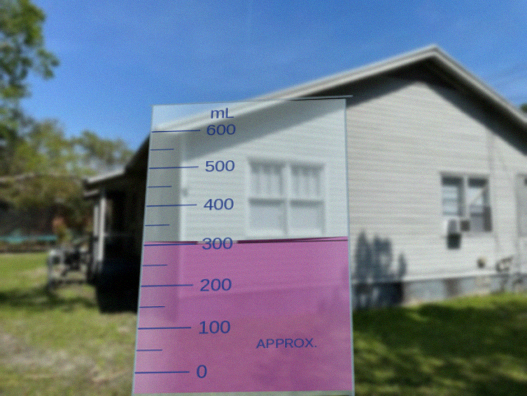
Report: 300,mL
